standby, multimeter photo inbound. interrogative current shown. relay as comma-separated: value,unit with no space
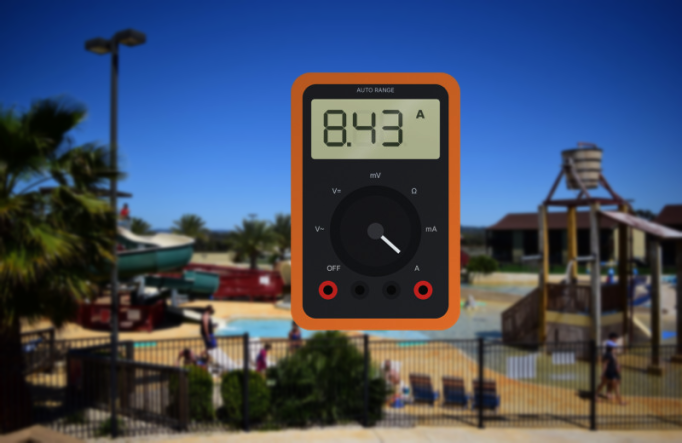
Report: 8.43,A
